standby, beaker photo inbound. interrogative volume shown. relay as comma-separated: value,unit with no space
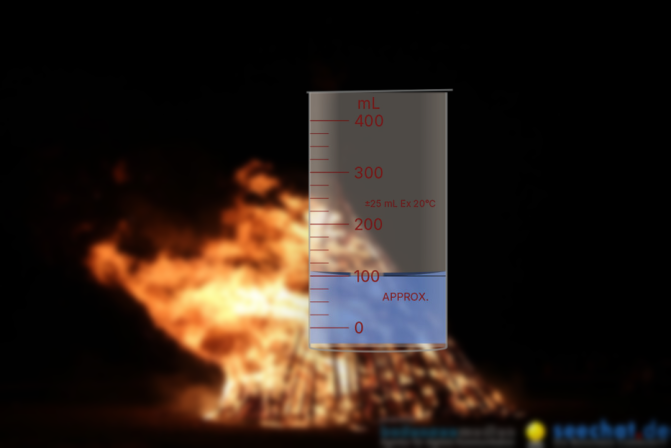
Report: 100,mL
